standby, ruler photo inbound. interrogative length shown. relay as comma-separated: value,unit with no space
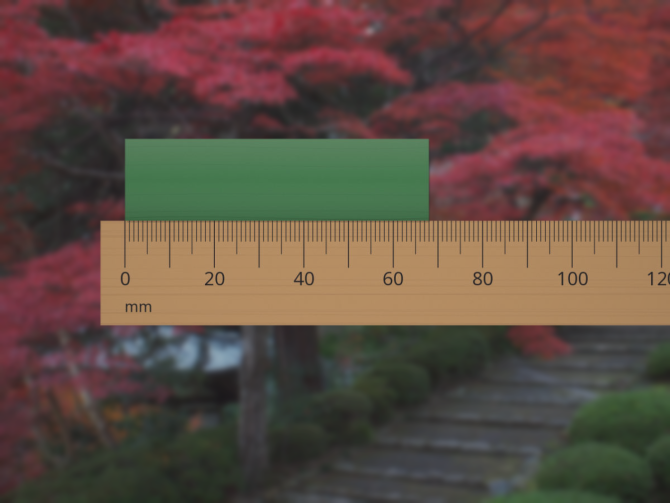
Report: 68,mm
